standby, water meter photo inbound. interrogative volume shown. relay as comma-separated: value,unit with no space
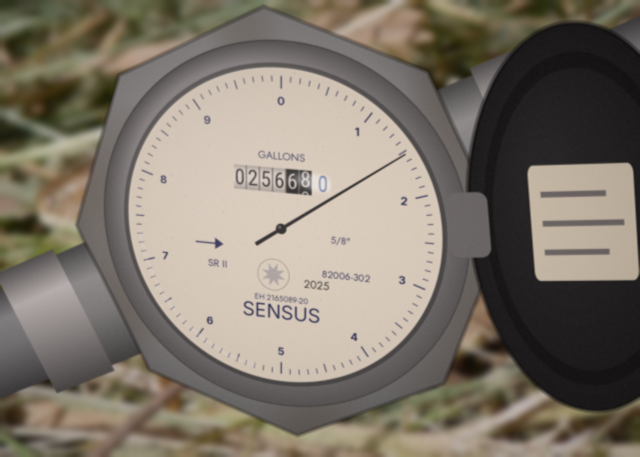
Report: 256681.5,gal
